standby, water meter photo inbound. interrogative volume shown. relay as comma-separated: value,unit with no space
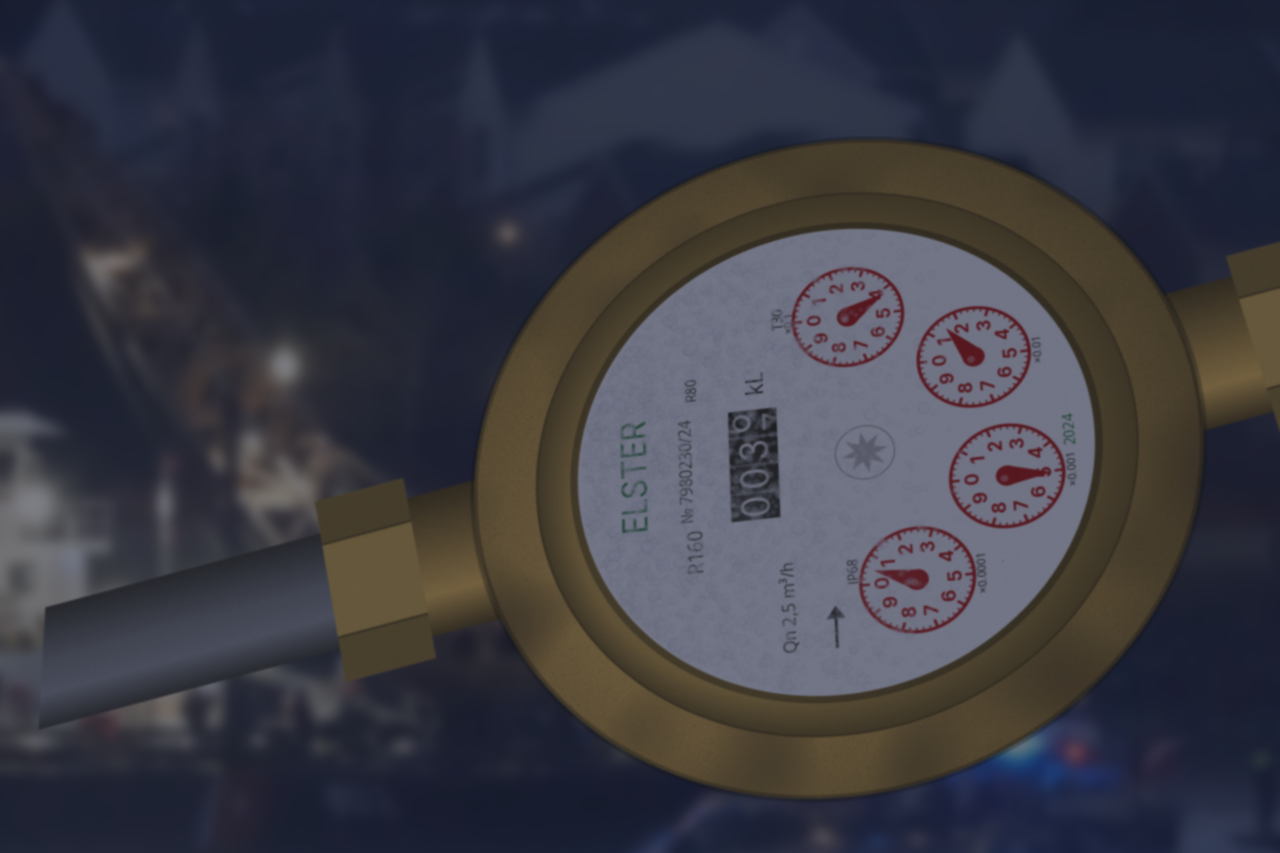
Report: 36.4150,kL
